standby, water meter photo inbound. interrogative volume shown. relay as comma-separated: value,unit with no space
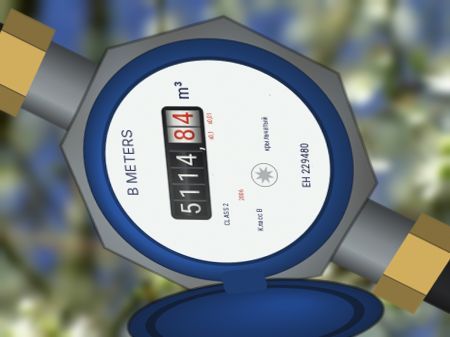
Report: 5114.84,m³
